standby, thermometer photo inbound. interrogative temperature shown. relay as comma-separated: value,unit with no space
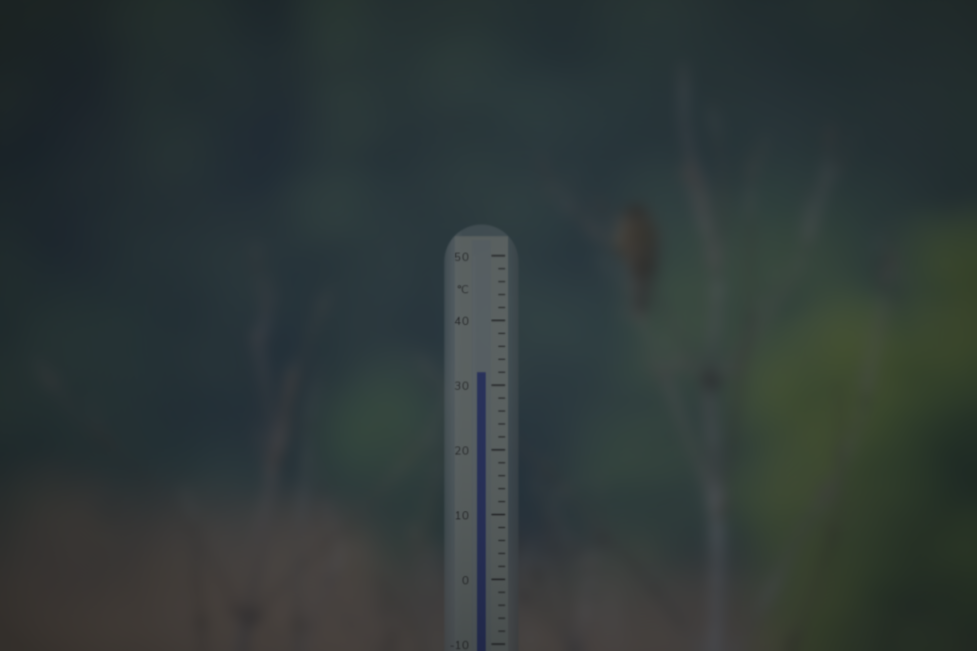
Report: 32,°C
